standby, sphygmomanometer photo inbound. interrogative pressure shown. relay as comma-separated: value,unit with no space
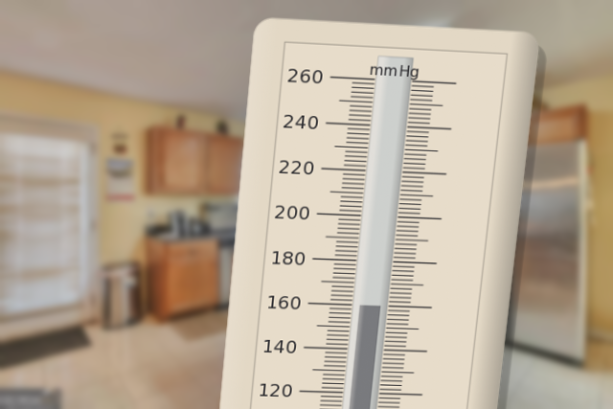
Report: 160,mmHg
